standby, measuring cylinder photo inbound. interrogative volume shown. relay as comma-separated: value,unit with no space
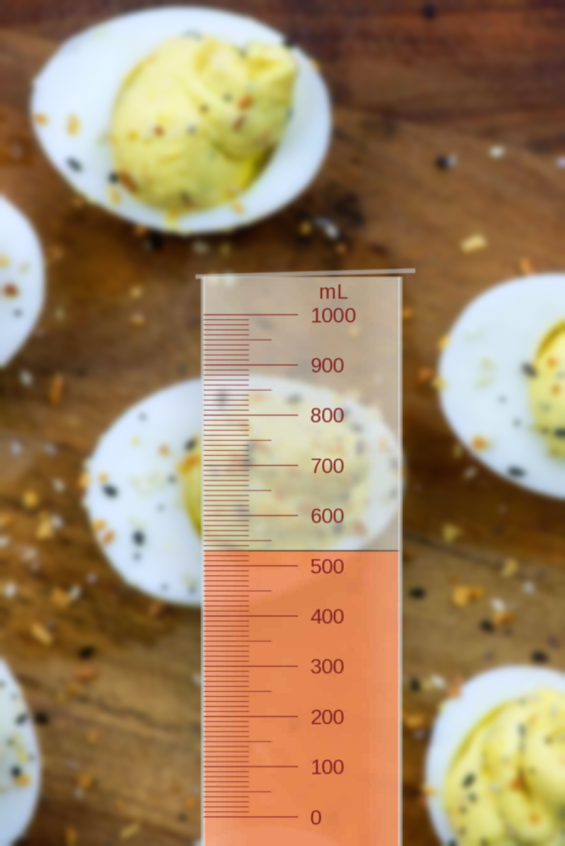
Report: 530,mL
